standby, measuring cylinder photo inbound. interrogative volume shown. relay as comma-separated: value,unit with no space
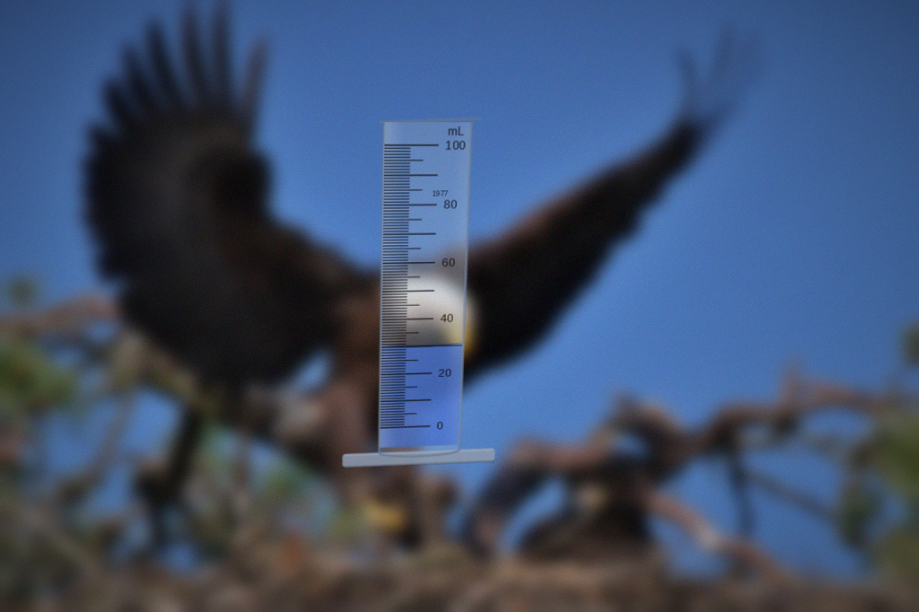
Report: 30,mL
